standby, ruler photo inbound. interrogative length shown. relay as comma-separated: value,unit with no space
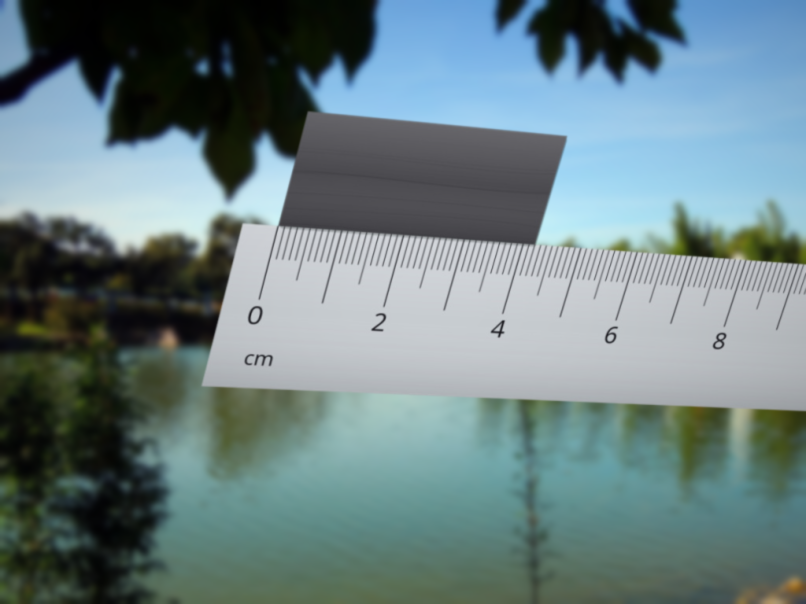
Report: 4.2,cm
